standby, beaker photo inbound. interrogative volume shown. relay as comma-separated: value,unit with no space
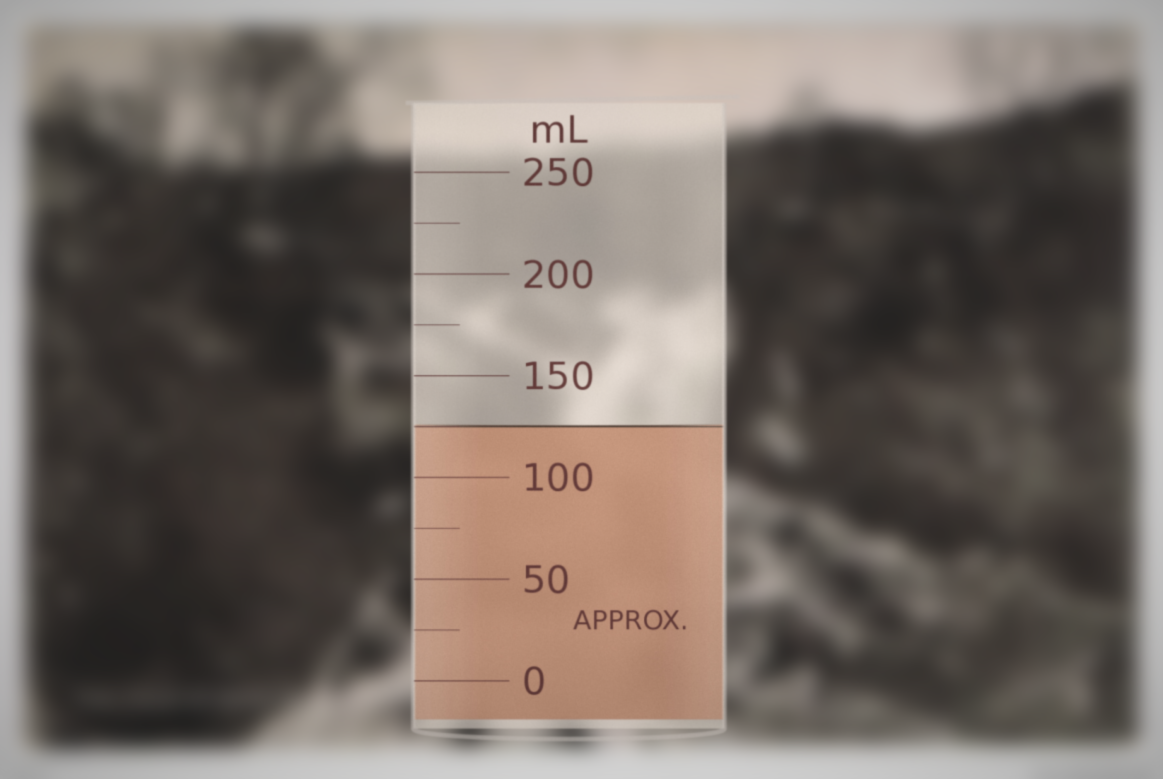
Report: 125,mL
